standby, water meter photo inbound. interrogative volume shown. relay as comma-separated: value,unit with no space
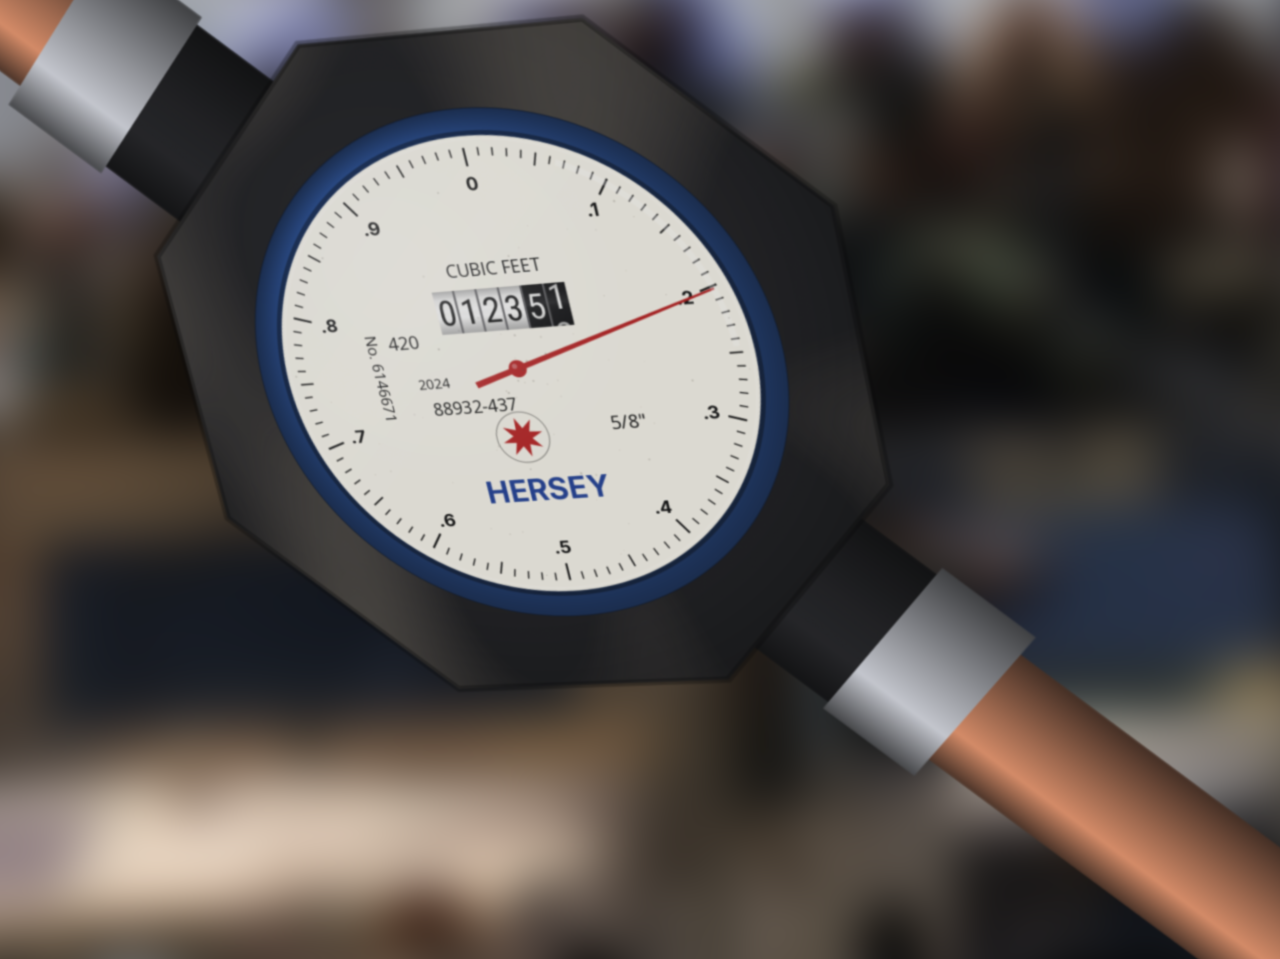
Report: 12351.20,ft³
